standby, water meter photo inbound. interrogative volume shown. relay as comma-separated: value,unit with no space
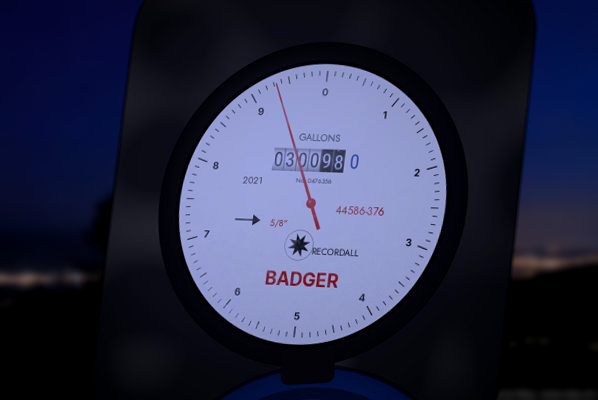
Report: 300979.3,gal
